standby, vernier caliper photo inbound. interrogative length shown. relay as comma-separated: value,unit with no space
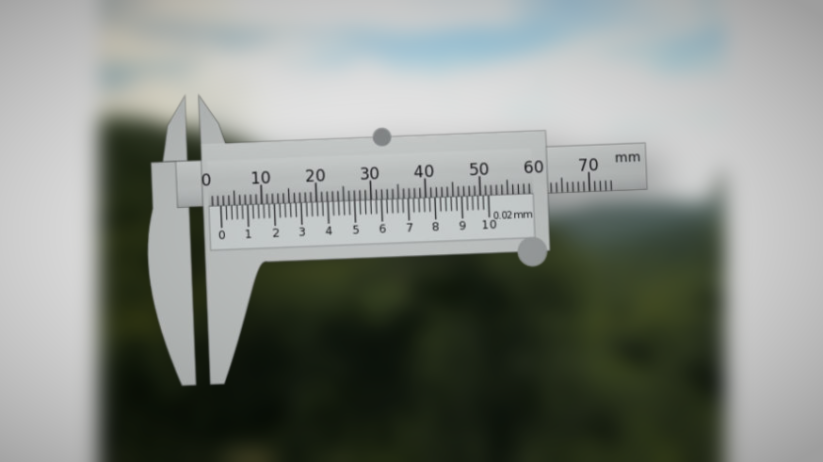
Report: 2.5,mm
